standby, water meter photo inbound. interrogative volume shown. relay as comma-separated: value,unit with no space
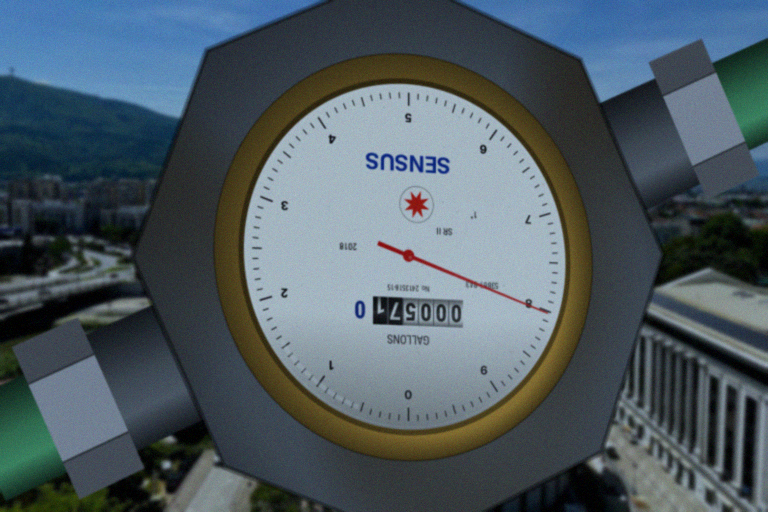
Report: 5708.0,gal
